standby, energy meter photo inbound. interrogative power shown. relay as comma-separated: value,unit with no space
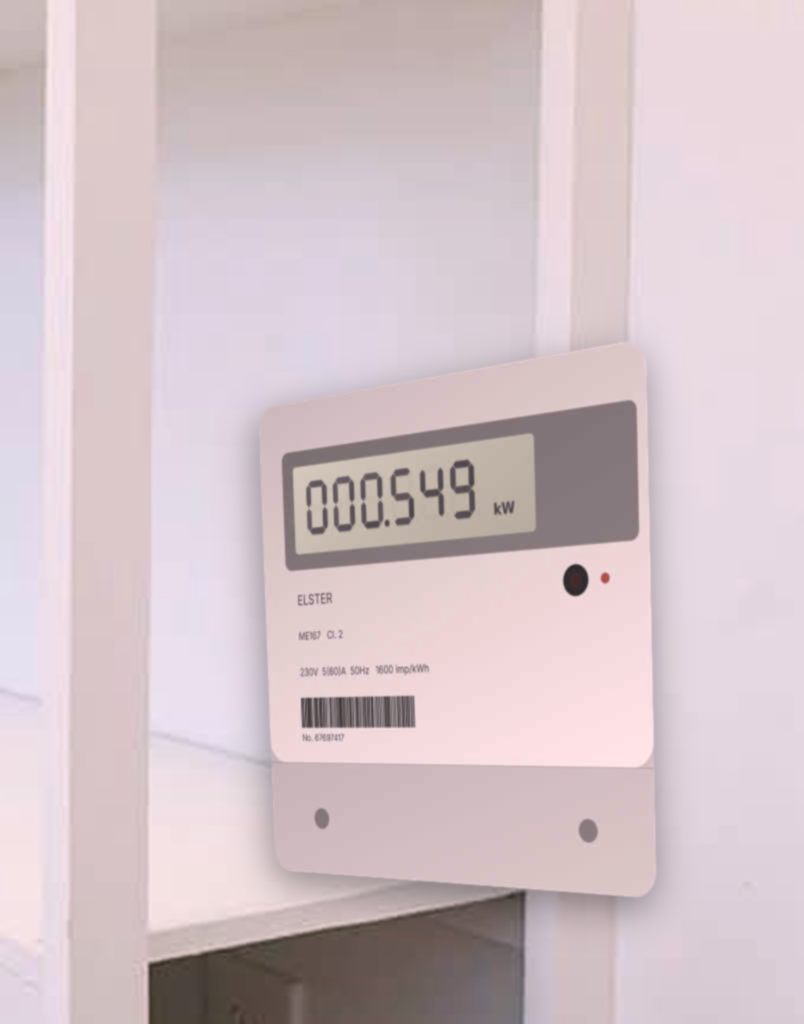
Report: 0.549,kW
